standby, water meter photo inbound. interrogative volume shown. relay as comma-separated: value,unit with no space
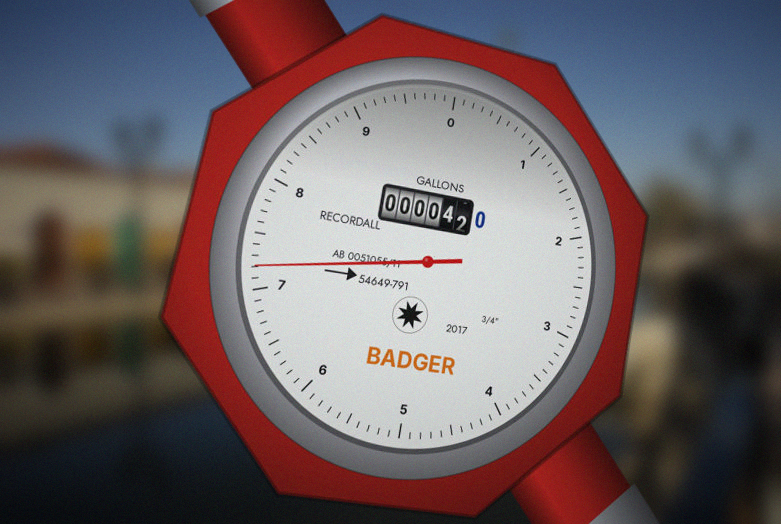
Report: 417.2,gal
